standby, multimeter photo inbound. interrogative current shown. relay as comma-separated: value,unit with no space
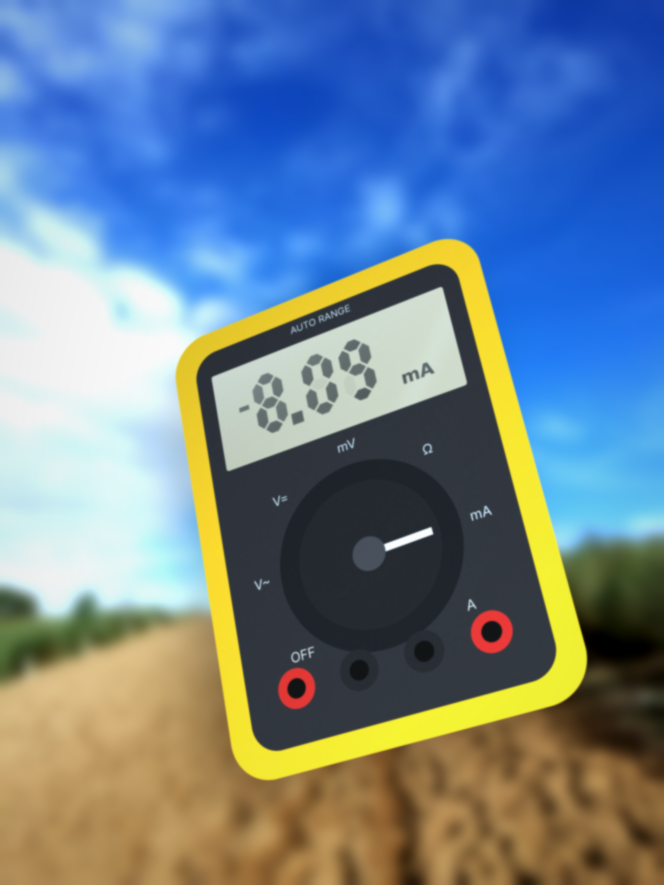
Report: -8.09,mA
